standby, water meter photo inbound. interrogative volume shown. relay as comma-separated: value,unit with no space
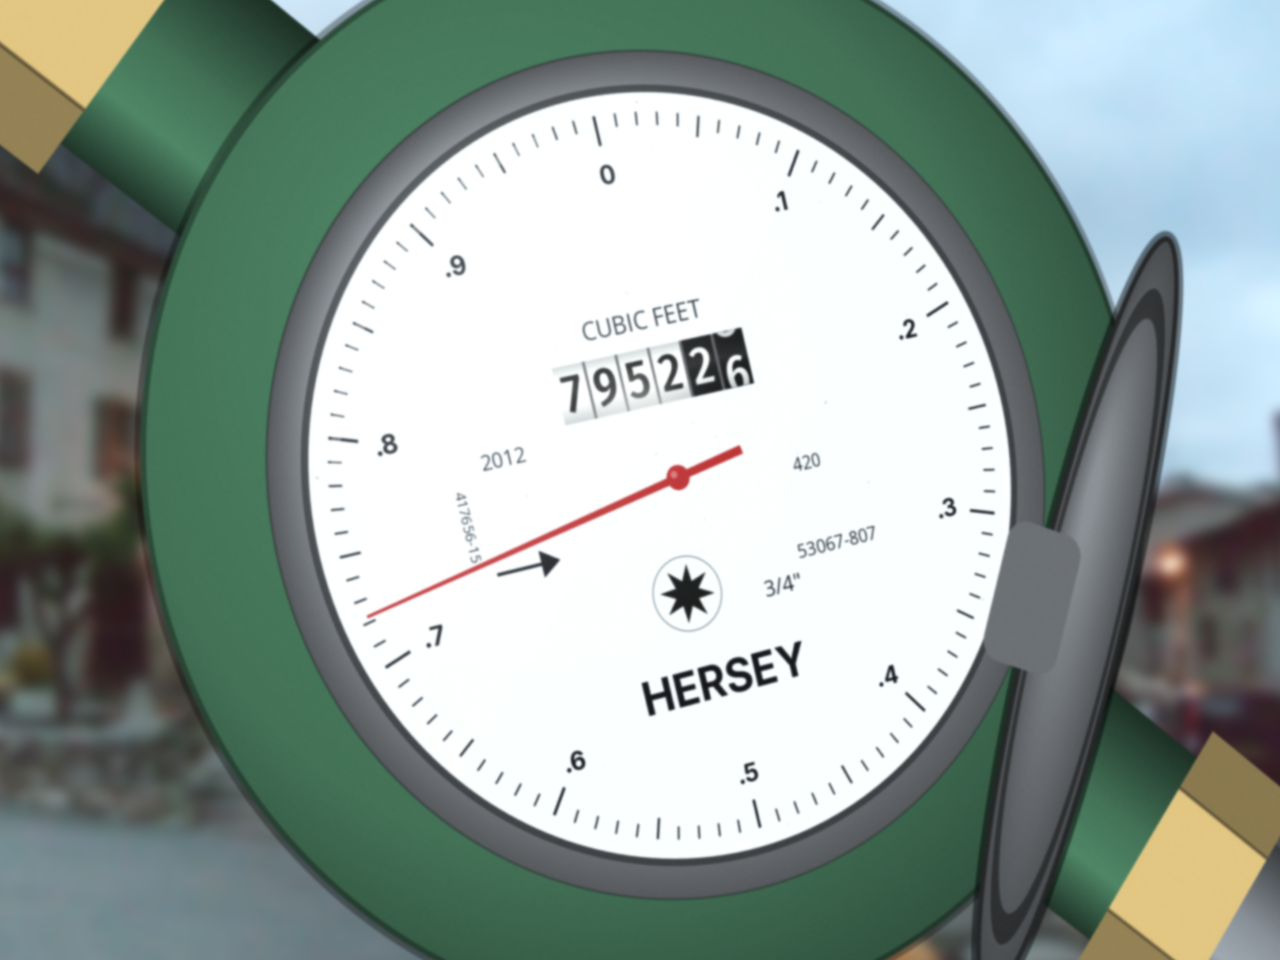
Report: 795225.72,ft³
